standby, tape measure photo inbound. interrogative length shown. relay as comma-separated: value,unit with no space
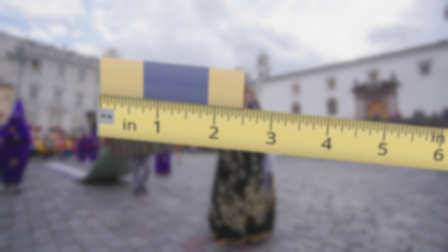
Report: 2.5,in
